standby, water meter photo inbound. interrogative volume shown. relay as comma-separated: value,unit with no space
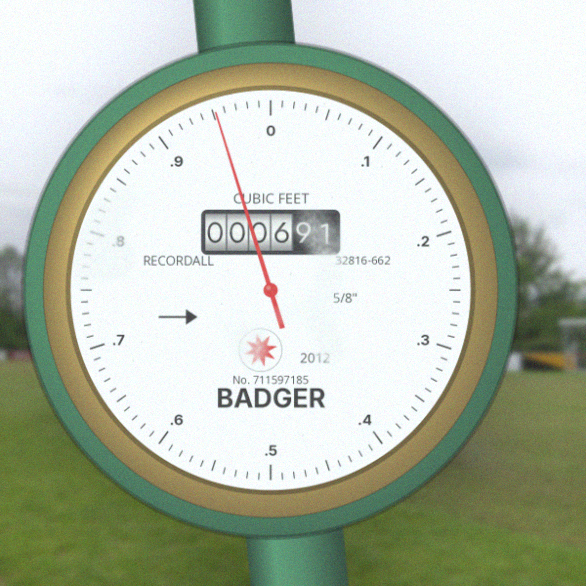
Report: 690.95,ft³
